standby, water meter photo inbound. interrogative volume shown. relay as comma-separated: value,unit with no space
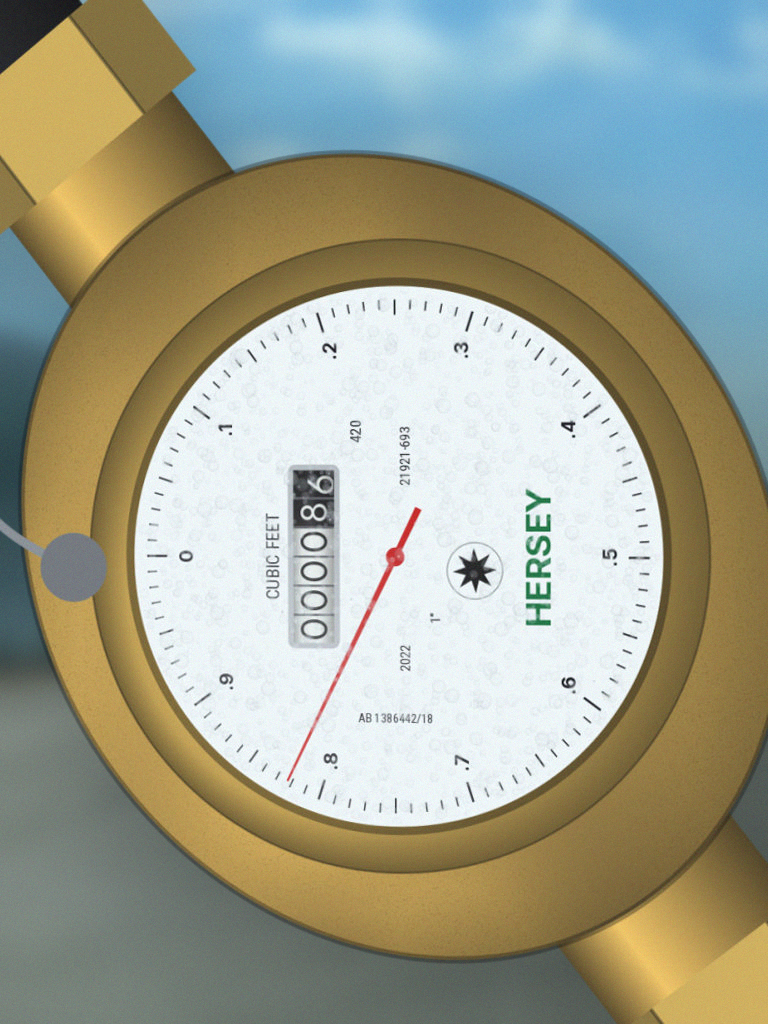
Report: 85.82,ft³
